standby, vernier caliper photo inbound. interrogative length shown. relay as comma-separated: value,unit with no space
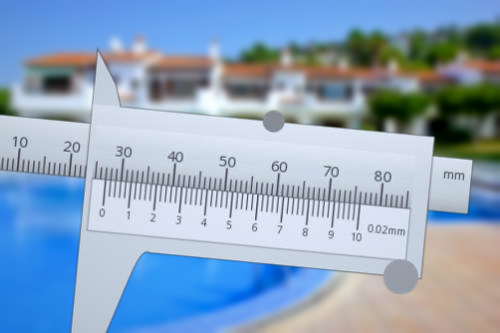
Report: 27.0,mm
